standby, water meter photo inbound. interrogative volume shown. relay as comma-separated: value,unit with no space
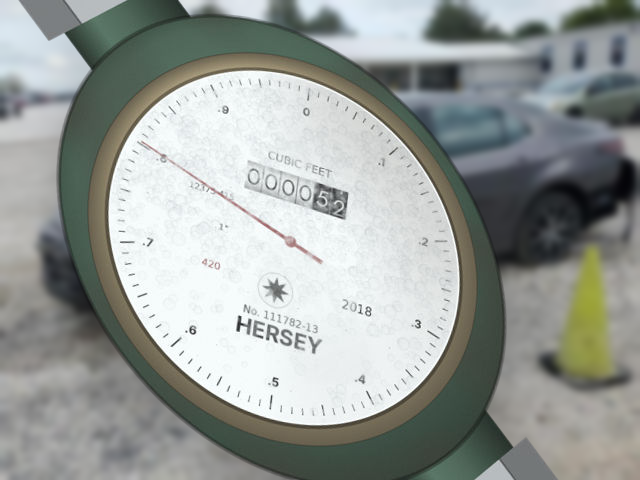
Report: 51.80,ft³
